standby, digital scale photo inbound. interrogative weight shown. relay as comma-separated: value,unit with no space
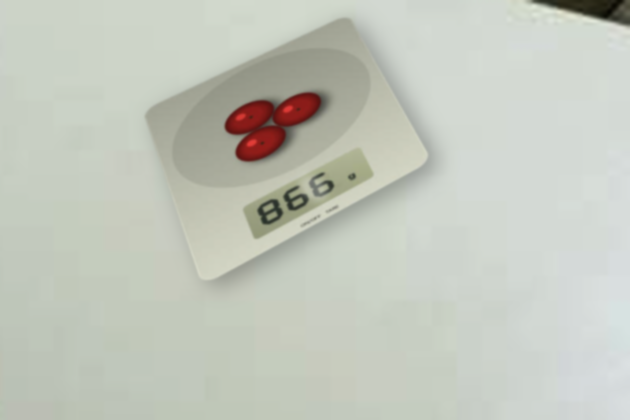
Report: 866,g
